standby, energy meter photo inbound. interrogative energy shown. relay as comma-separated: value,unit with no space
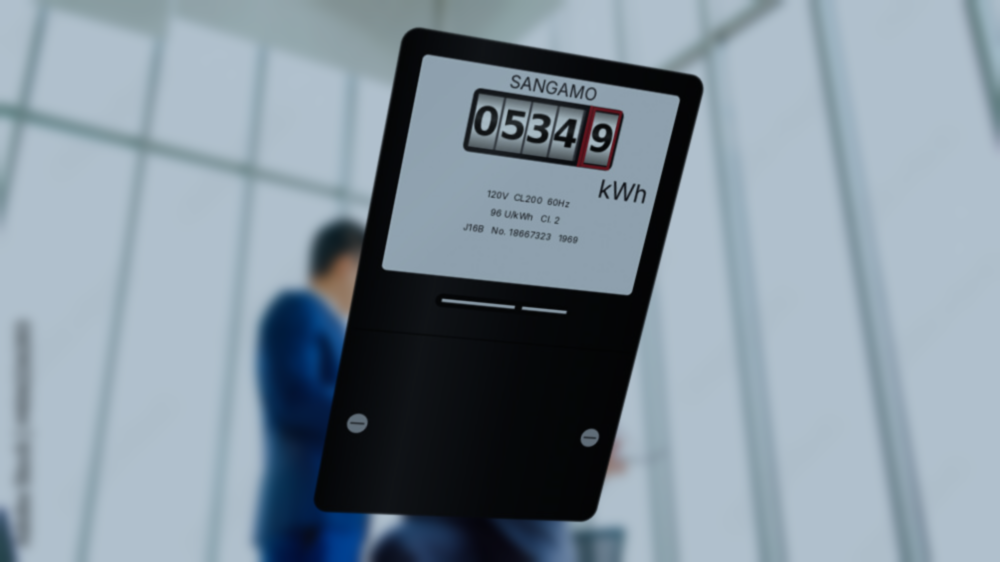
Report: 534.9,kWh
